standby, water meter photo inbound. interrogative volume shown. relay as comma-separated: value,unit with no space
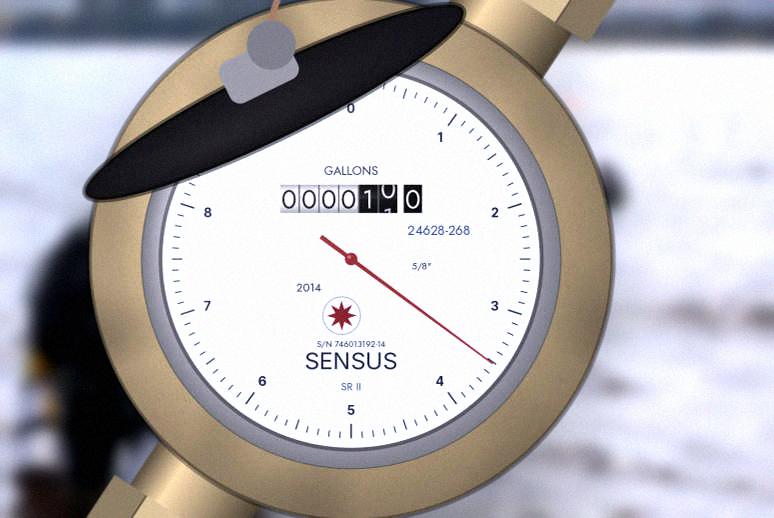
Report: 103.5,gal
